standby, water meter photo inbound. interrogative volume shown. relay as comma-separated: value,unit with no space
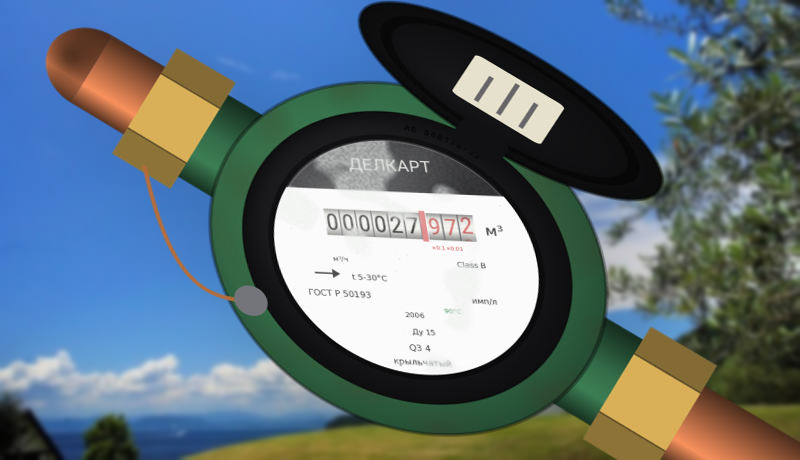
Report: 27.972,m³
